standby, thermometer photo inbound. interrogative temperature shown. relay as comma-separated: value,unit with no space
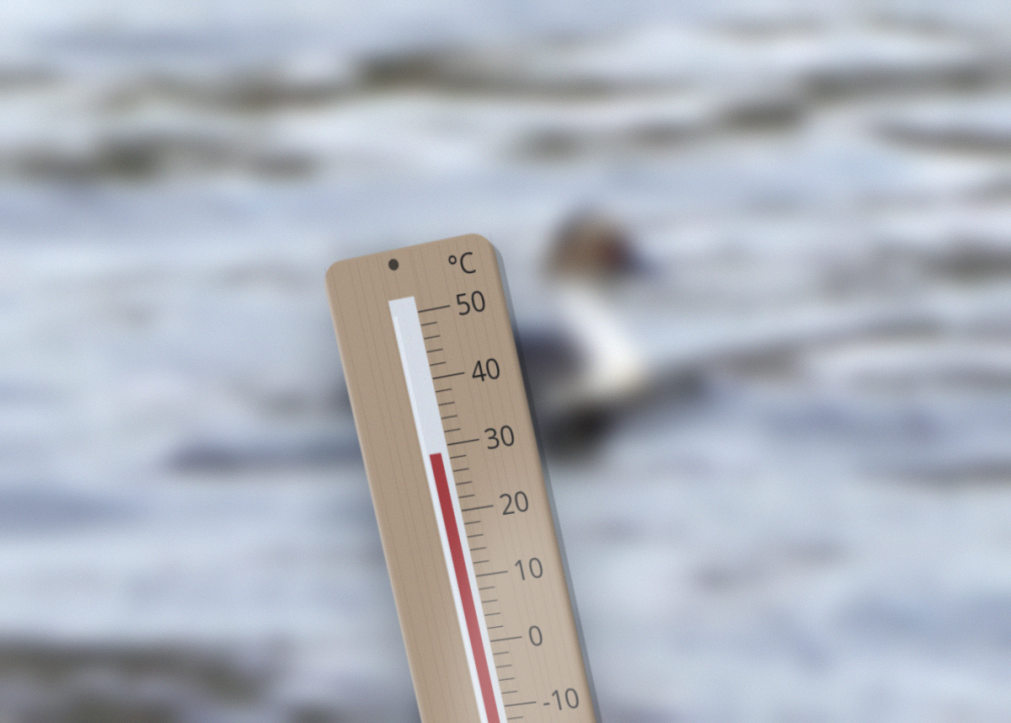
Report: 29,°C
